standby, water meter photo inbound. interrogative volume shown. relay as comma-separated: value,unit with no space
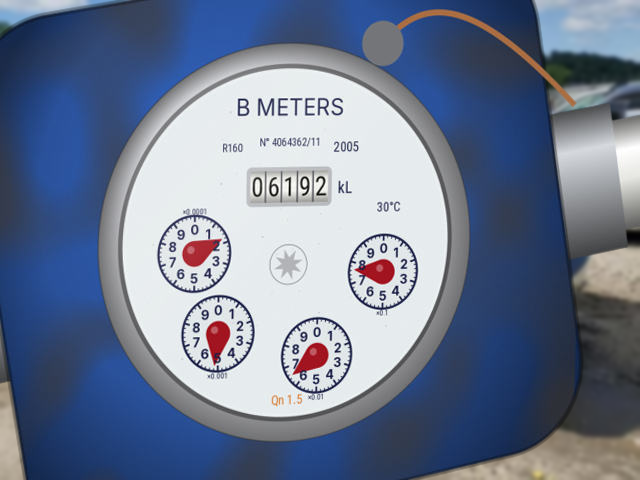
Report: 6192.7651,kL
